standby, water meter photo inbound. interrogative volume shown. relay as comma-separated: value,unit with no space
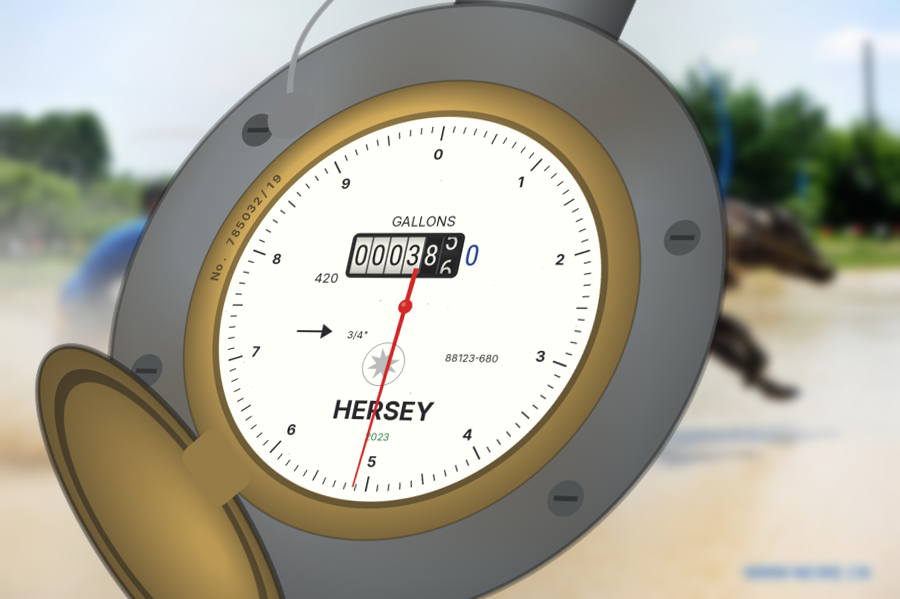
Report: 3855.1,gal
